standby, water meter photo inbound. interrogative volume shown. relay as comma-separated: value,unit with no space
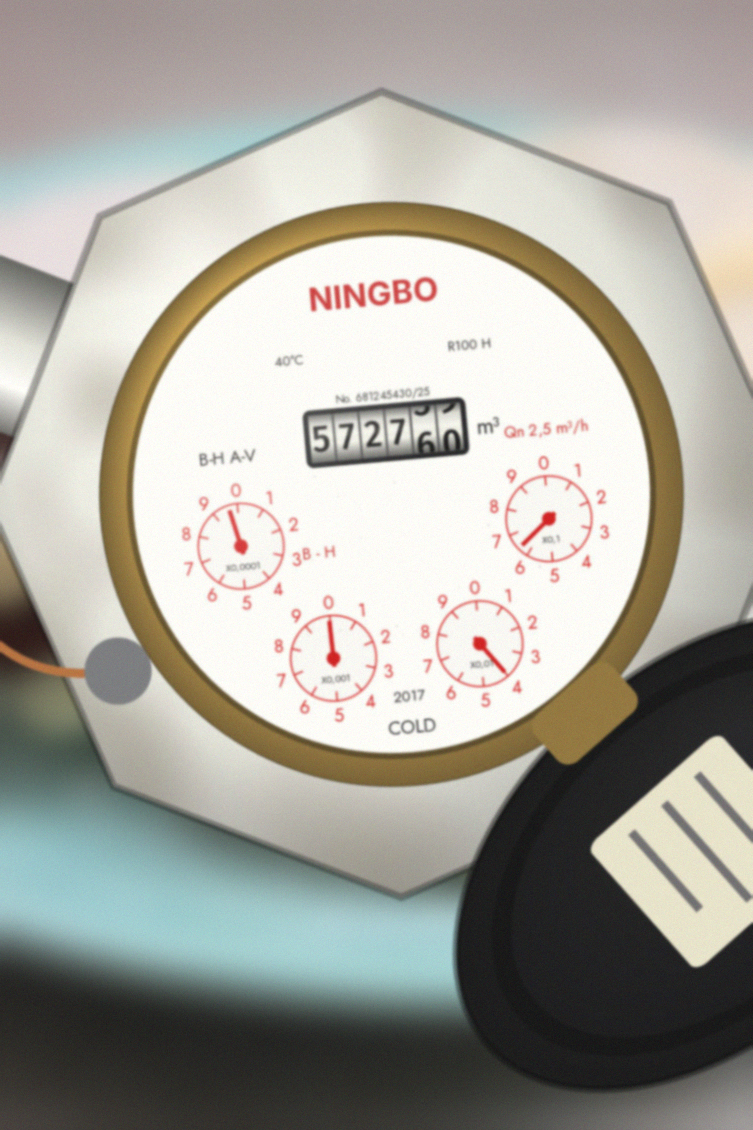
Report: 572759.6399,m³
